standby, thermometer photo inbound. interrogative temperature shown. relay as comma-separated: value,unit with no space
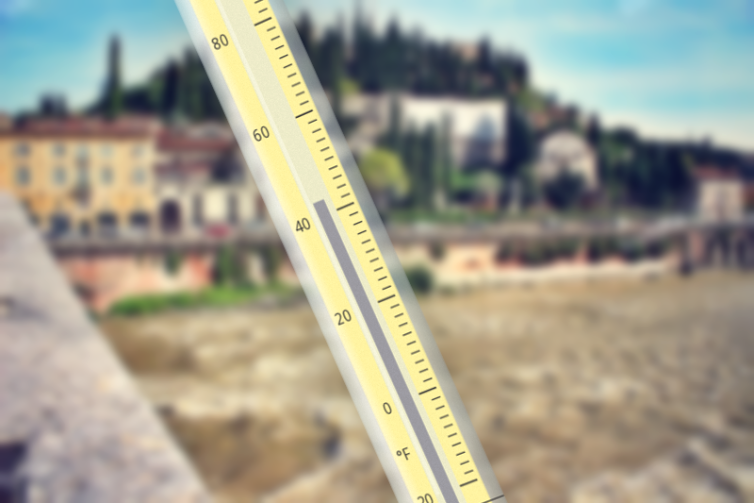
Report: 43,°F
